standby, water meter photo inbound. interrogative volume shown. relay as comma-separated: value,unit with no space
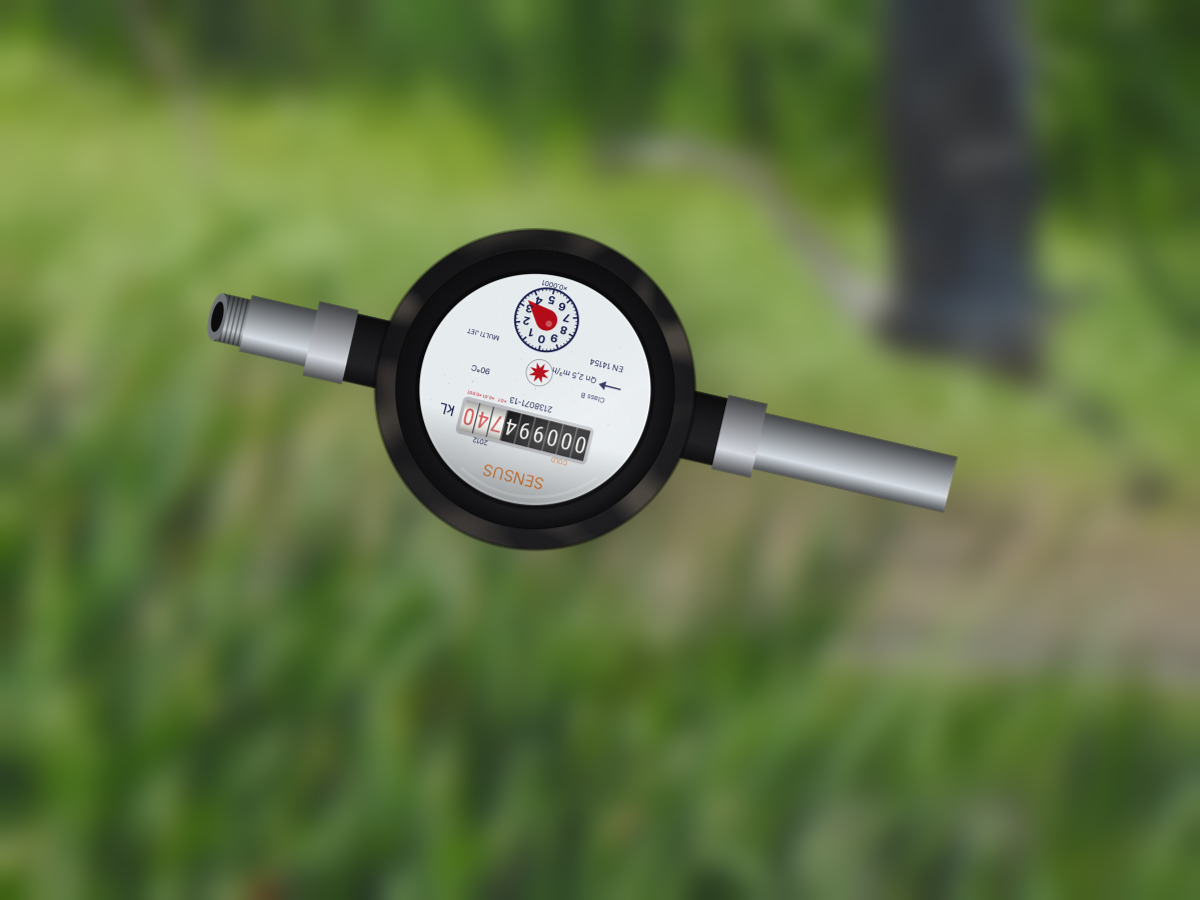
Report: 994.7403,kL
